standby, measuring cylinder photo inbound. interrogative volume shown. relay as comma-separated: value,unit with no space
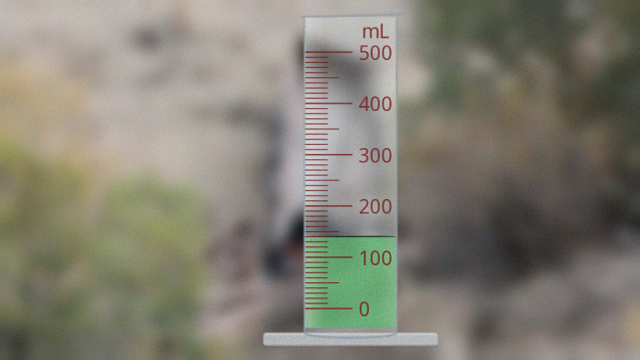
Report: 140,mL
